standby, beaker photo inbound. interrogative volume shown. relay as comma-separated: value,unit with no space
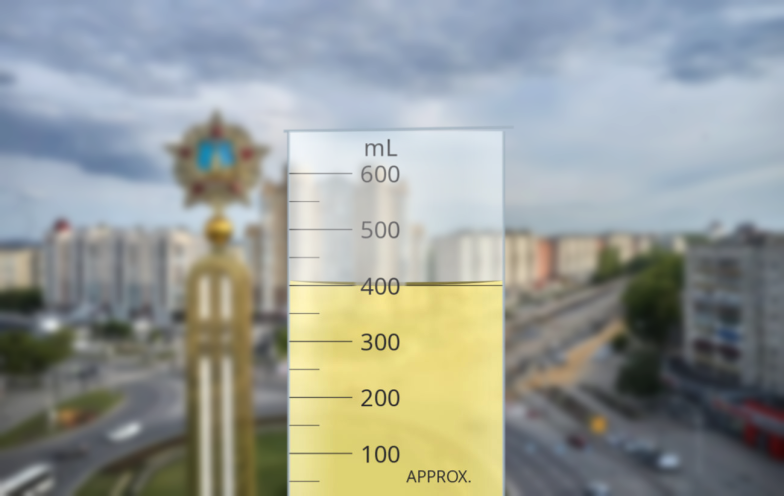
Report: 400,mL
